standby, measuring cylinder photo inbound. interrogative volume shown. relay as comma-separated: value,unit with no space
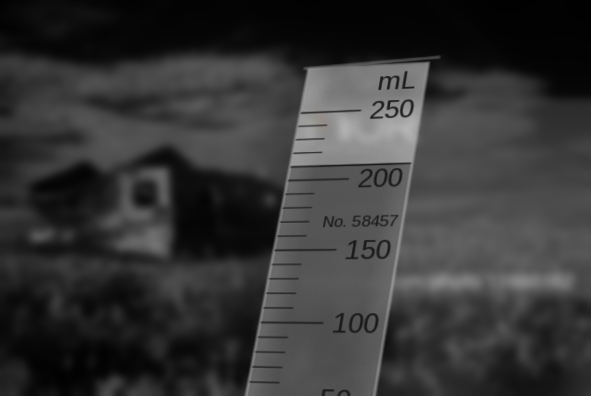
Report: 210,mL
